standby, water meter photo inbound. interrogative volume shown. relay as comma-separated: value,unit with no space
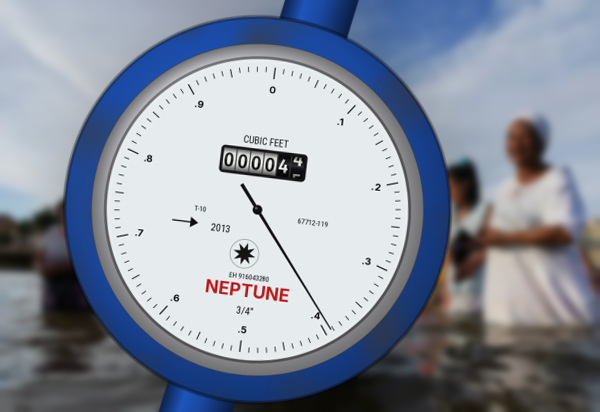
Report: 44.39,ft³
